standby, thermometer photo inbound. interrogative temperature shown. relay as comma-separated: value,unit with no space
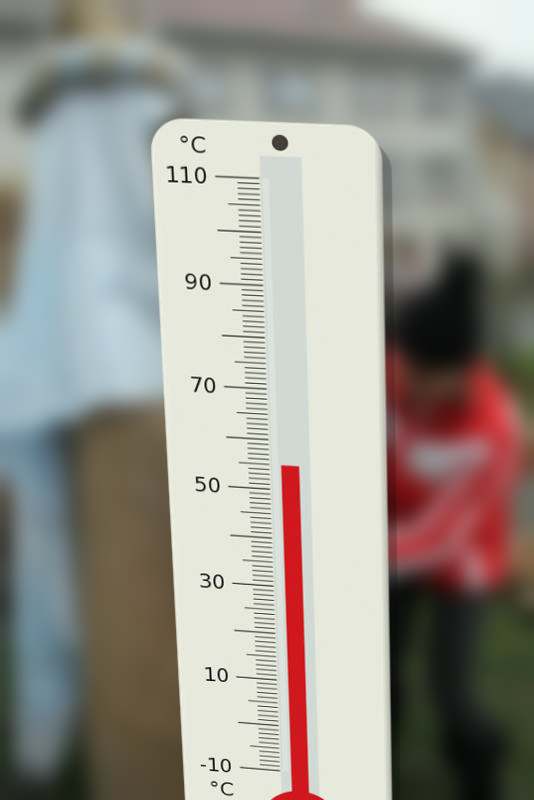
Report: 55,°C
